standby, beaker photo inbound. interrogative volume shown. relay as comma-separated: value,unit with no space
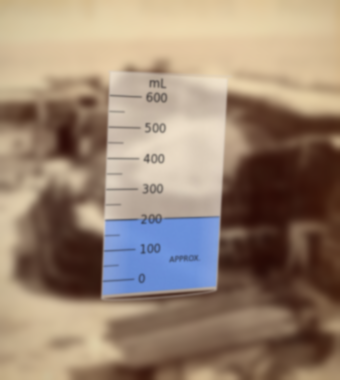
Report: 200,mL
